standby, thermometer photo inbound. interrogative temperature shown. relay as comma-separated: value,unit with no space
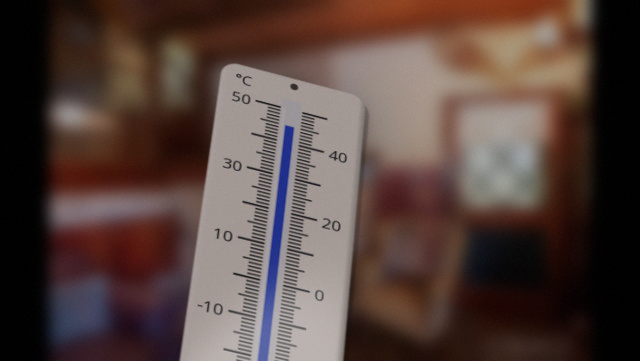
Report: 45,°C
